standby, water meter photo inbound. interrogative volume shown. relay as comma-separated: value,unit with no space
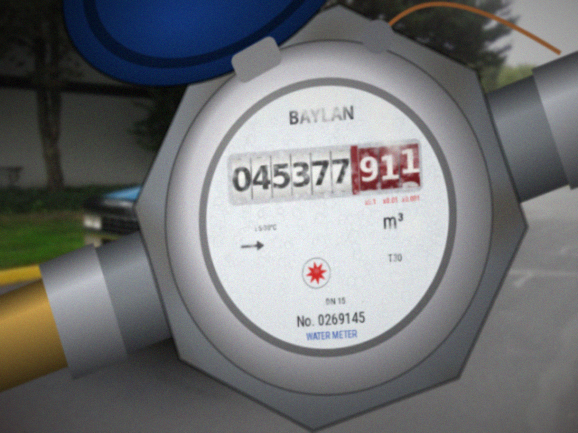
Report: 45377.911,m³
